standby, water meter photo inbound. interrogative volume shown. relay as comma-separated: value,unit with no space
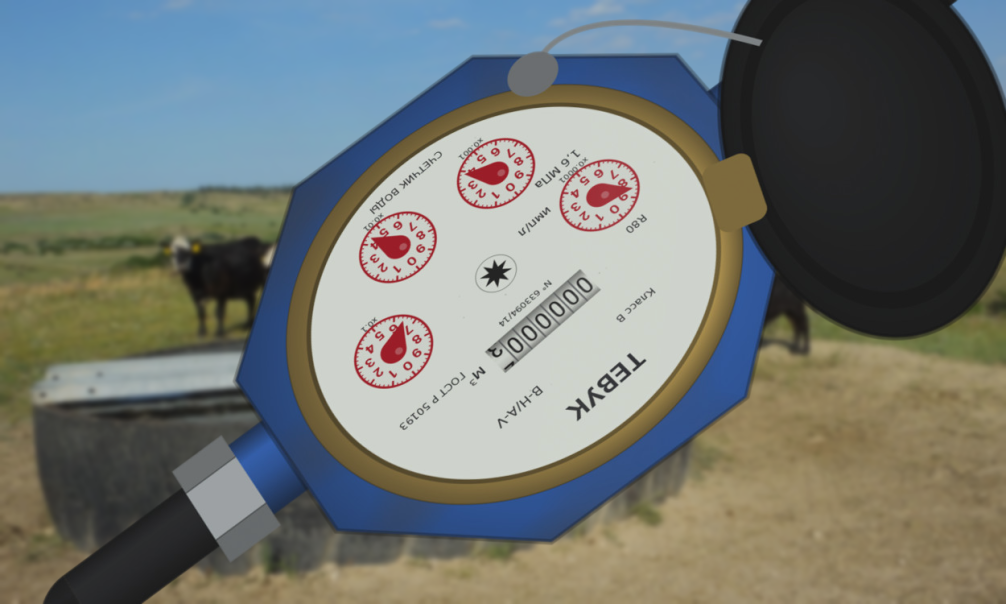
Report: 2.6438,m³
